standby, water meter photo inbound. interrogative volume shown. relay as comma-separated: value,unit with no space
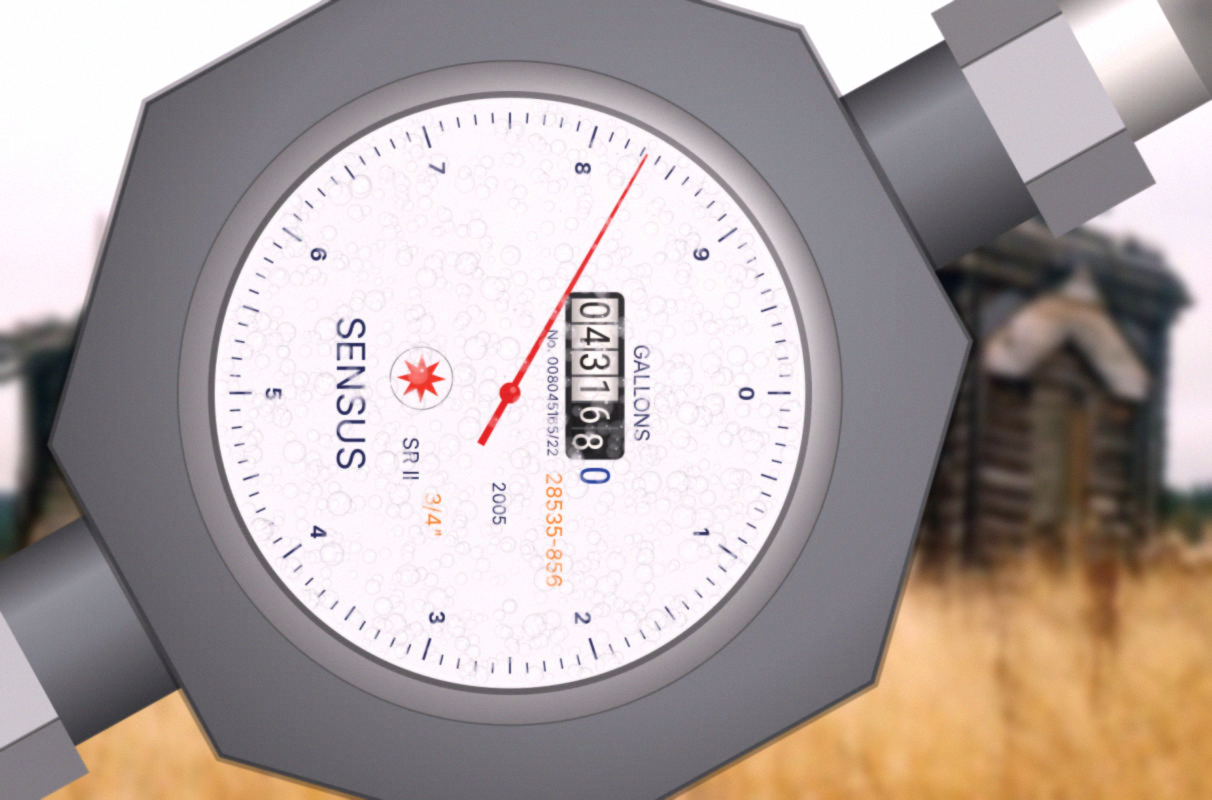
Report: 431678.3,gal
